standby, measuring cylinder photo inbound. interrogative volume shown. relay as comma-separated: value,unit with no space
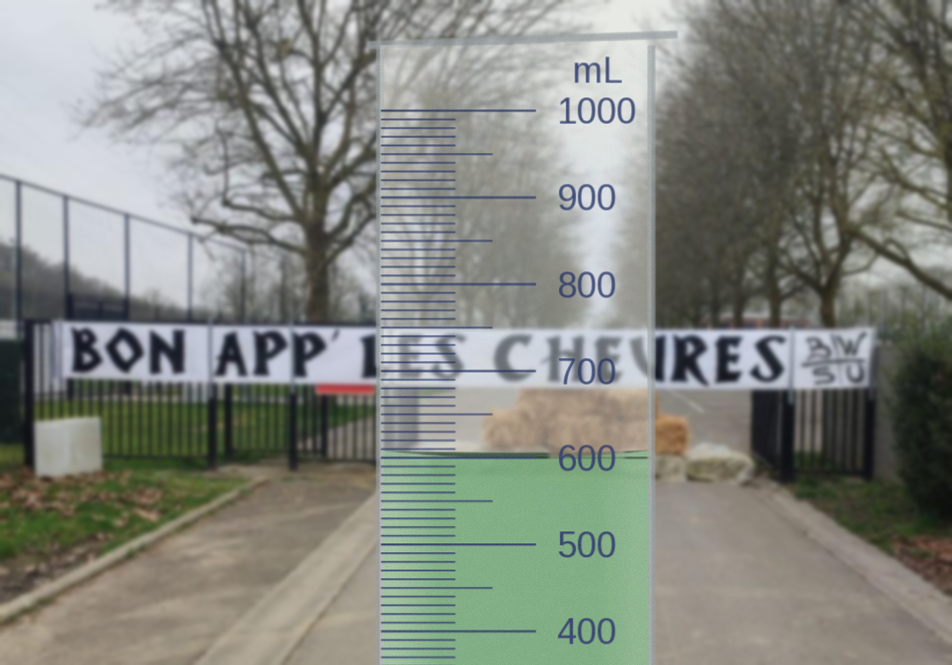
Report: 600,mL
